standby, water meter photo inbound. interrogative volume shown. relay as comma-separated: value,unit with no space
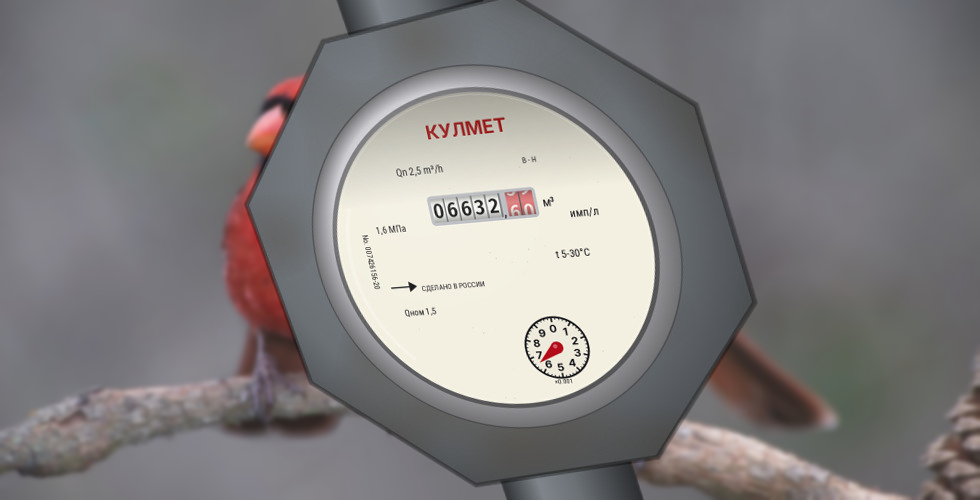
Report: 6632.596,m³
